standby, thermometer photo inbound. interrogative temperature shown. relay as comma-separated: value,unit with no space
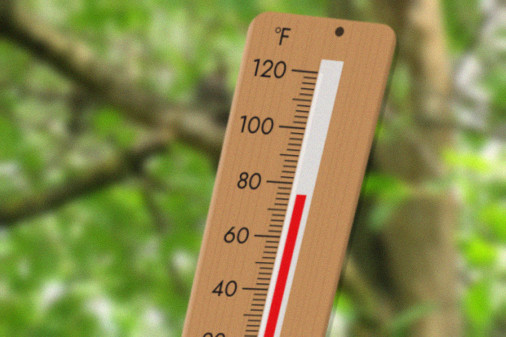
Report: 76,°F
